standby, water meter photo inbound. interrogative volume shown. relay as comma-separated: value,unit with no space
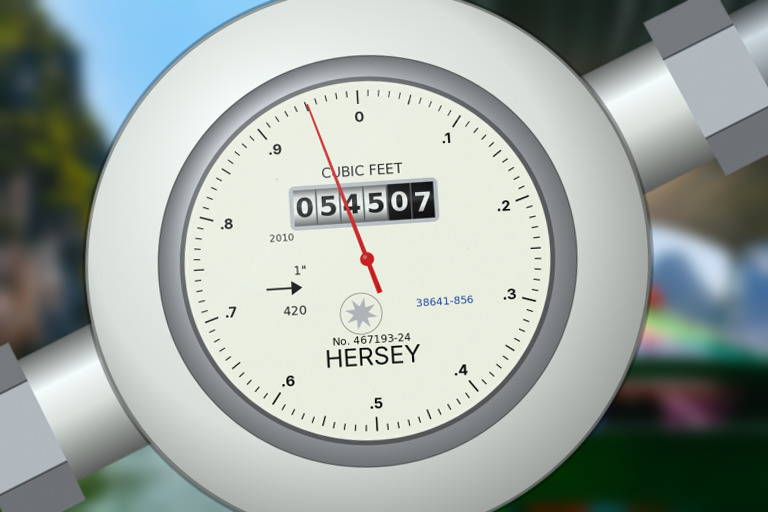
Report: 54506.95,ft³
